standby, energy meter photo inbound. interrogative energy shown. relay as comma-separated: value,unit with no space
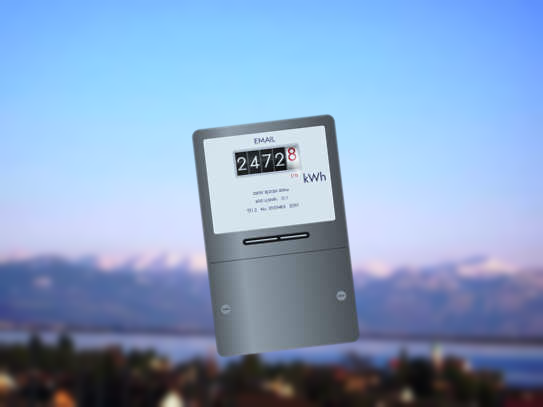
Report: 2472.8,kWh
